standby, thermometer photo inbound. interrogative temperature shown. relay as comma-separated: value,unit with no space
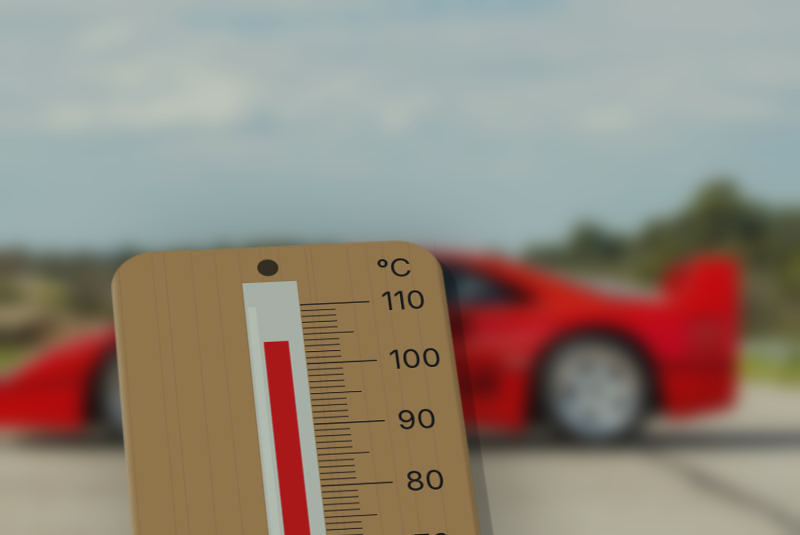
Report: 104,°C
